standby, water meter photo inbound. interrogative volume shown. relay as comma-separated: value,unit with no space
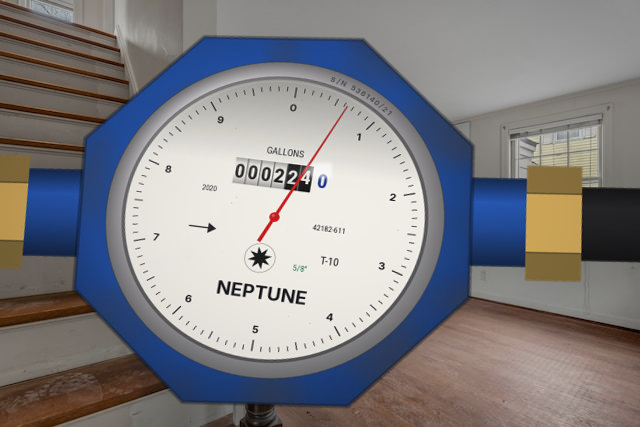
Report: 2240.6,gal
